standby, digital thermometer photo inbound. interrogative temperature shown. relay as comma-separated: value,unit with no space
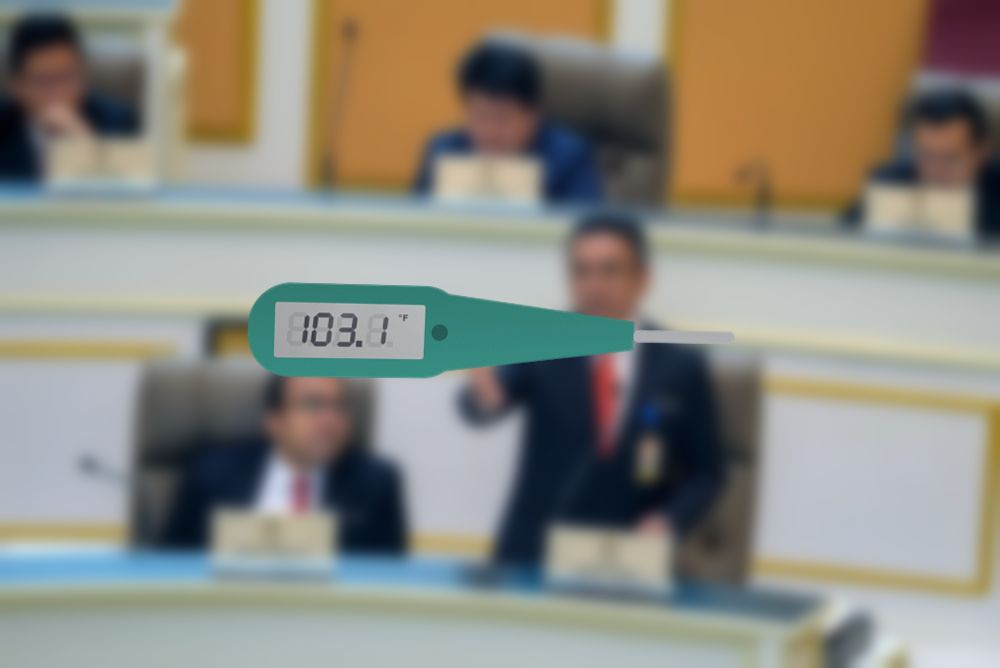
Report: 103.1,°F
